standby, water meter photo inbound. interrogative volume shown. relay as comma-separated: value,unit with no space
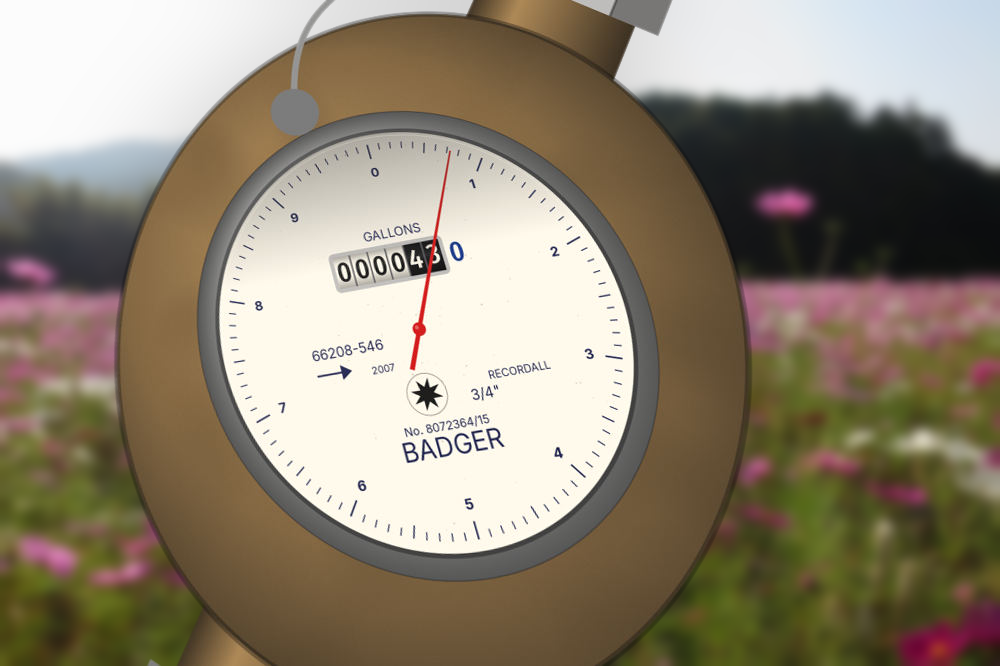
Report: 430.7,gal
